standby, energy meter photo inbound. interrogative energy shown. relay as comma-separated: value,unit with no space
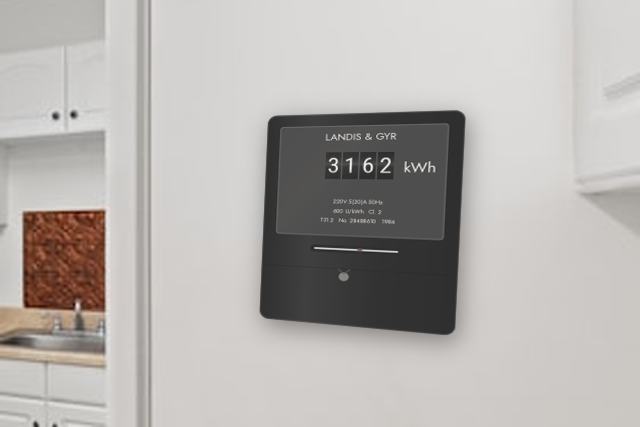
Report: 3162,kWh
